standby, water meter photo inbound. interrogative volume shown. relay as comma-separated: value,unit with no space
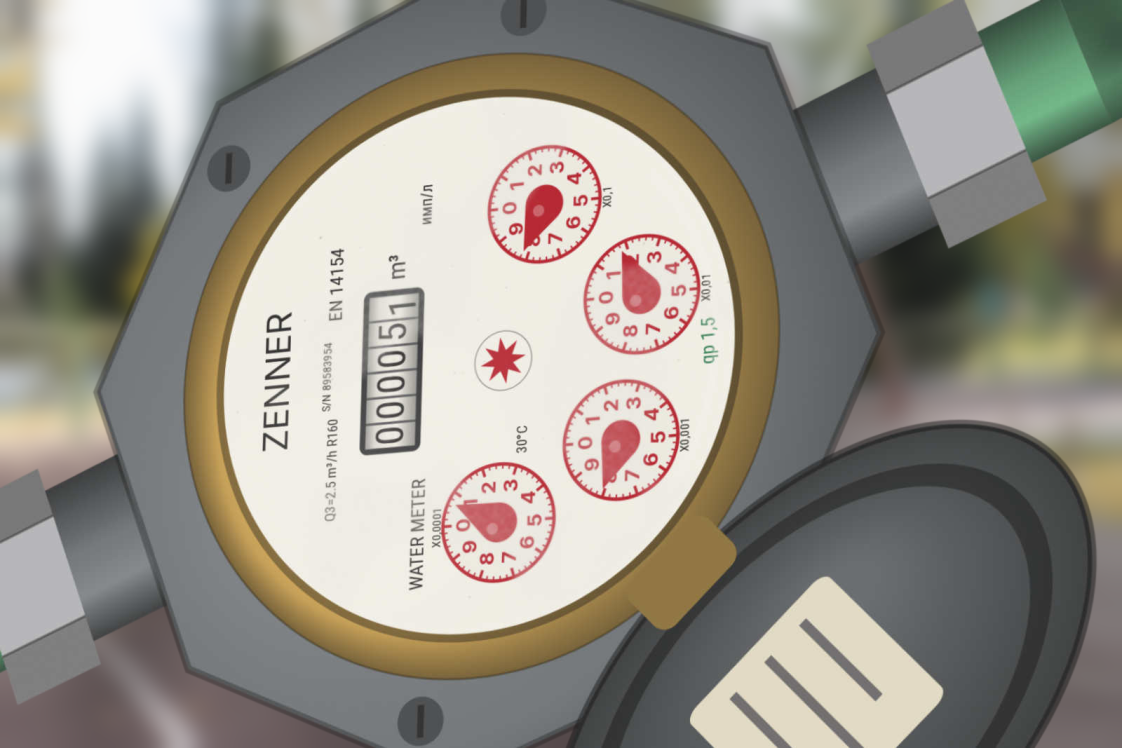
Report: 50.8180,m³
